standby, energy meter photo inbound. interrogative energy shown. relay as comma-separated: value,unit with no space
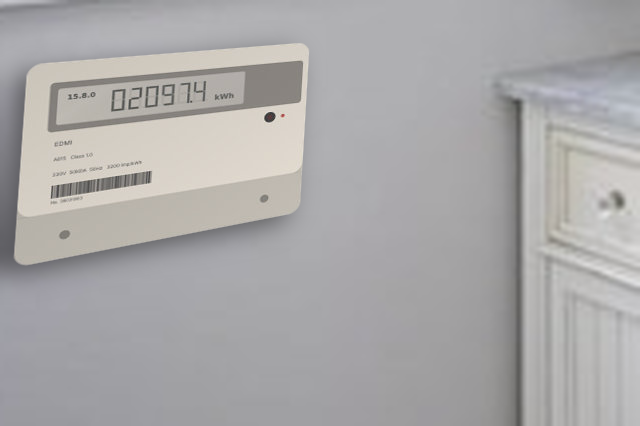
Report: 2097.4,kWh
